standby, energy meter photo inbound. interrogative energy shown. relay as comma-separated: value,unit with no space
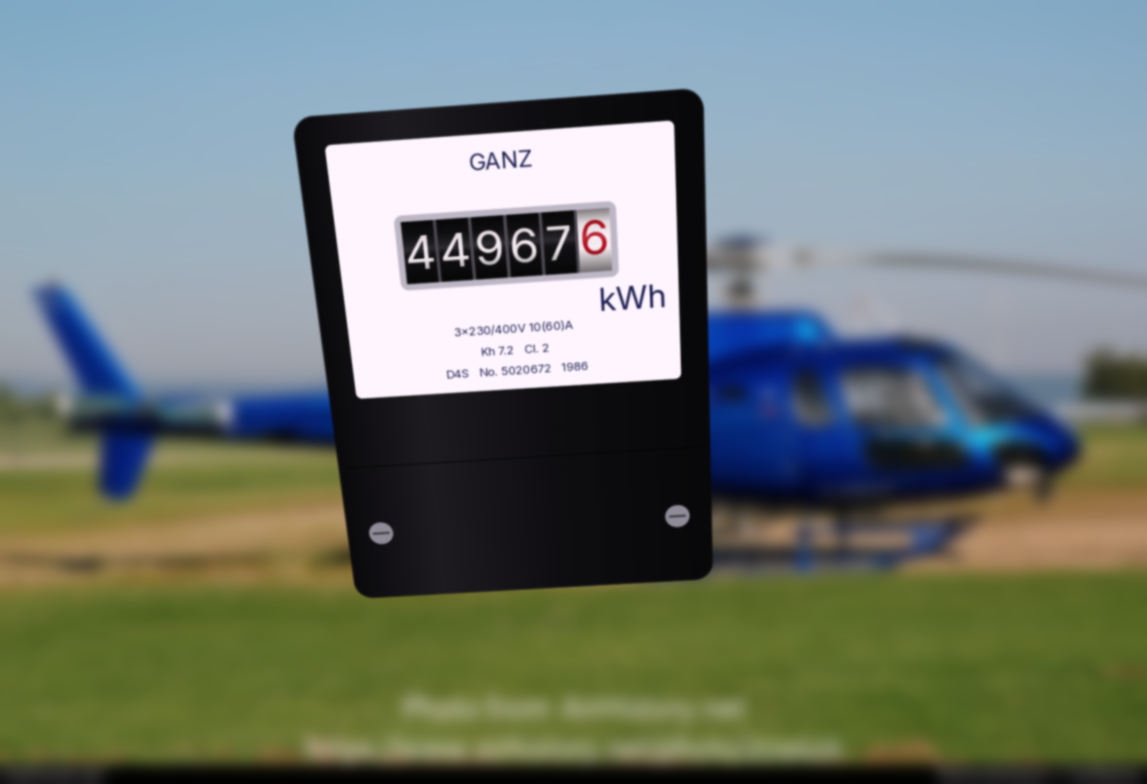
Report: 44967.6,kWh
